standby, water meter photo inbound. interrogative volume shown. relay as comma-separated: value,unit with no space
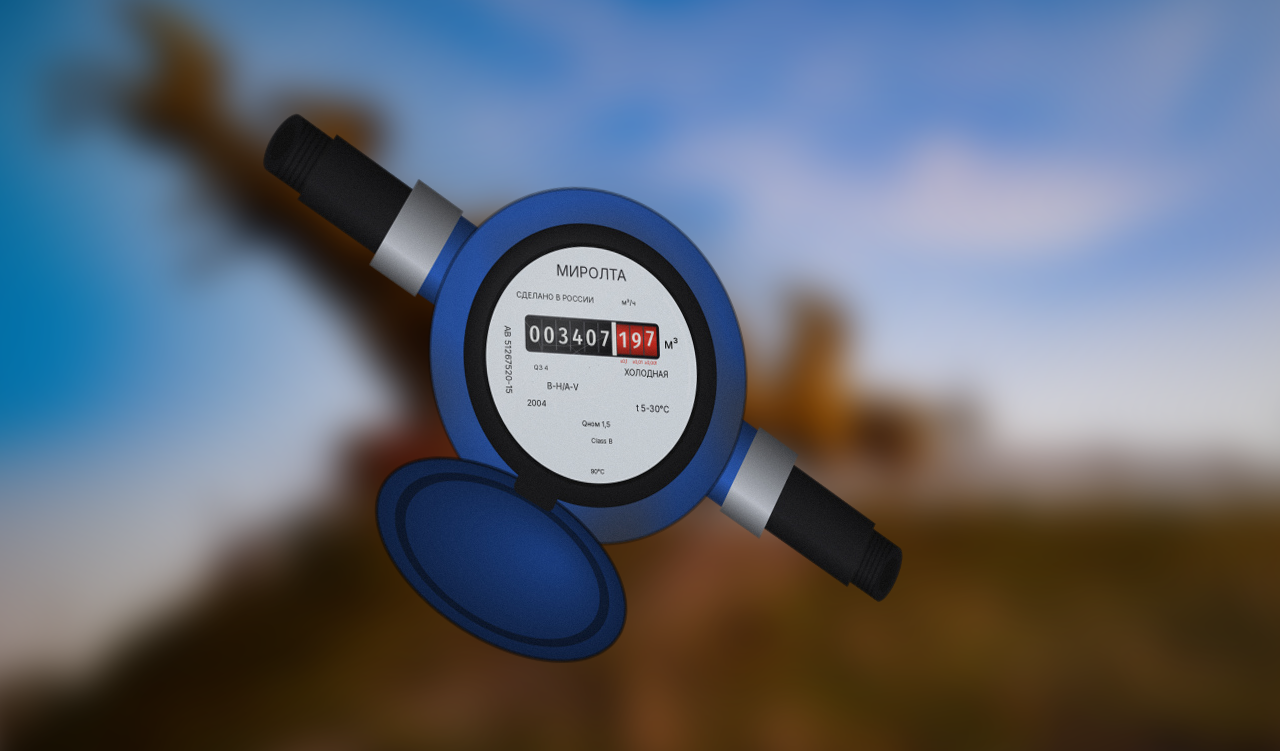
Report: 3407.197,m³
